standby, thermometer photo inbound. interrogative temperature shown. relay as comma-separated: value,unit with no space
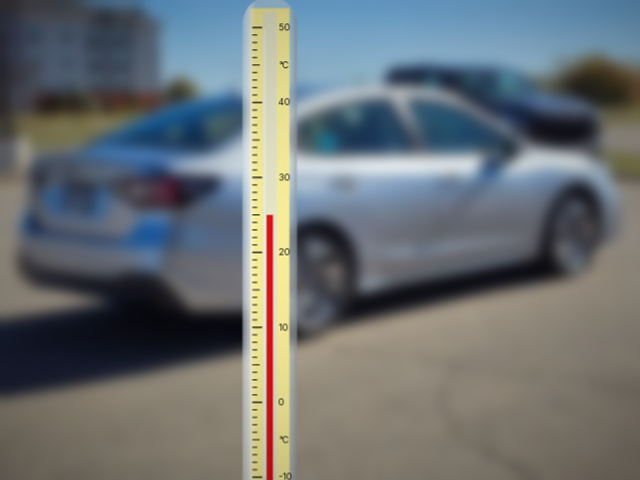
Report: 25,°C
